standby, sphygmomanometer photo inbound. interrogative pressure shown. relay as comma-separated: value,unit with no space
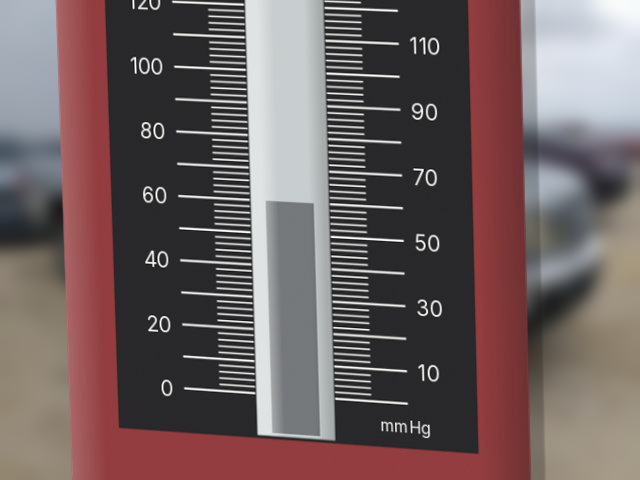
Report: 60,mmHg
